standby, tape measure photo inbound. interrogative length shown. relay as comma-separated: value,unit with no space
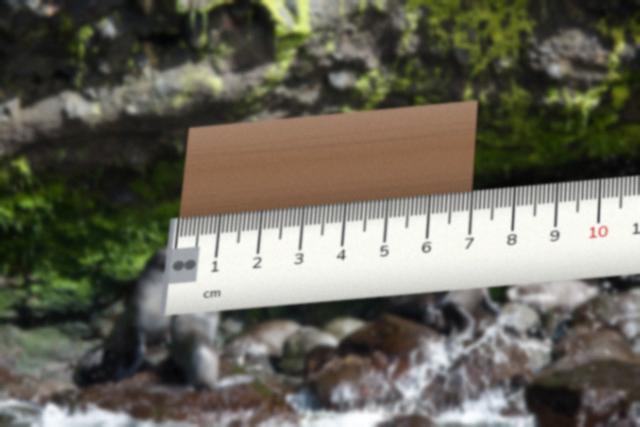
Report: 7,cm
